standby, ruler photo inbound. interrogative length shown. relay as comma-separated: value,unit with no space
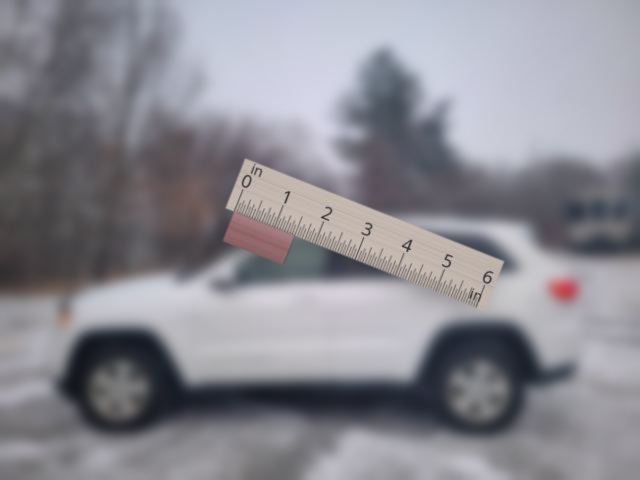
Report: 1.5,in
